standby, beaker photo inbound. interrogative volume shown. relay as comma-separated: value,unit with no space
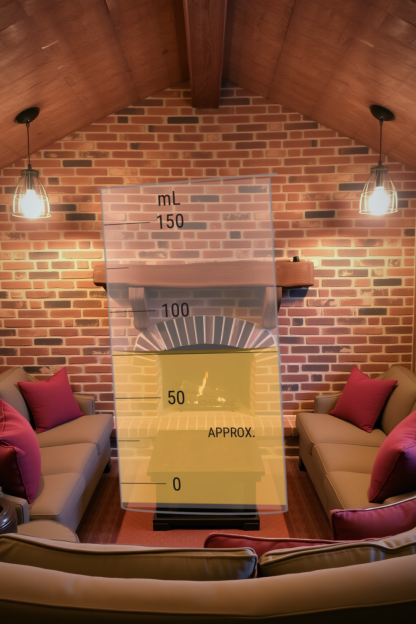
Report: 75,mL
